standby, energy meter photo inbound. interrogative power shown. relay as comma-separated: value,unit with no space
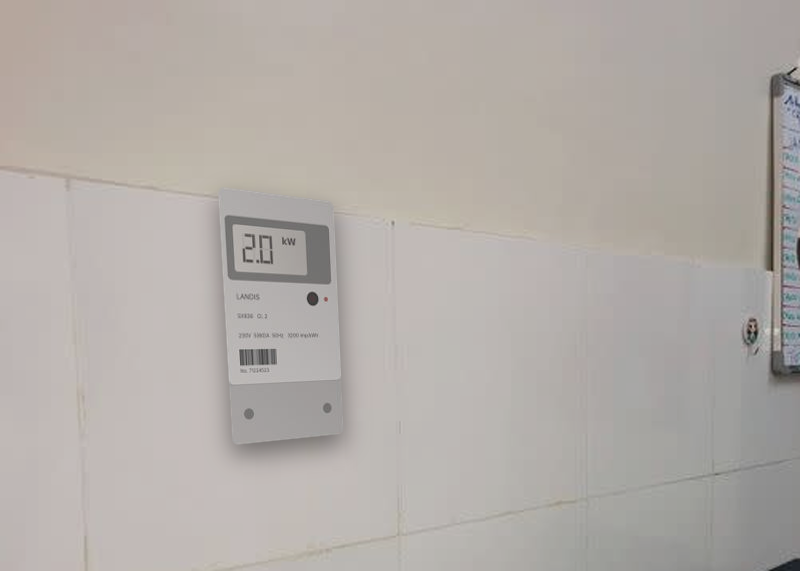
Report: 2.0,kW
